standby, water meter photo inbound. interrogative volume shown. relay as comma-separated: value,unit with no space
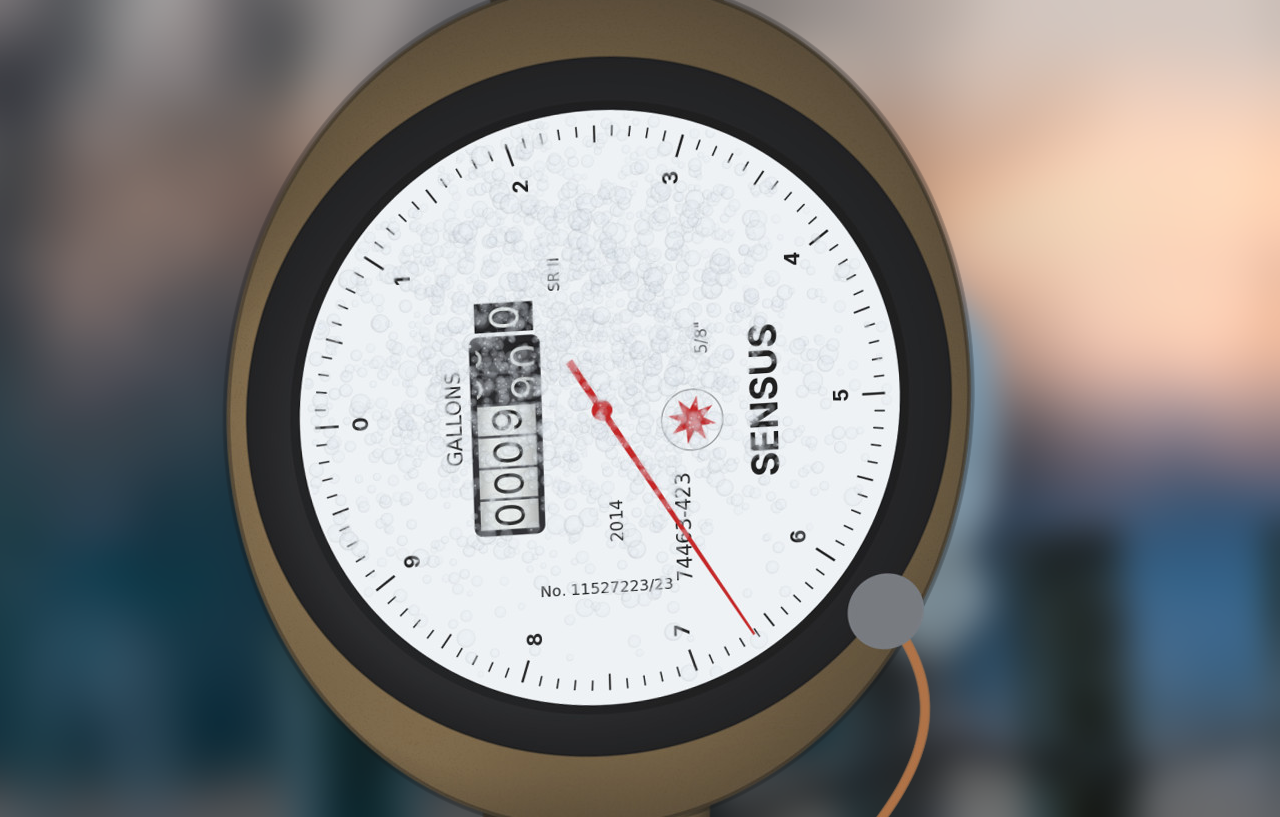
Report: 9896.6,gal
